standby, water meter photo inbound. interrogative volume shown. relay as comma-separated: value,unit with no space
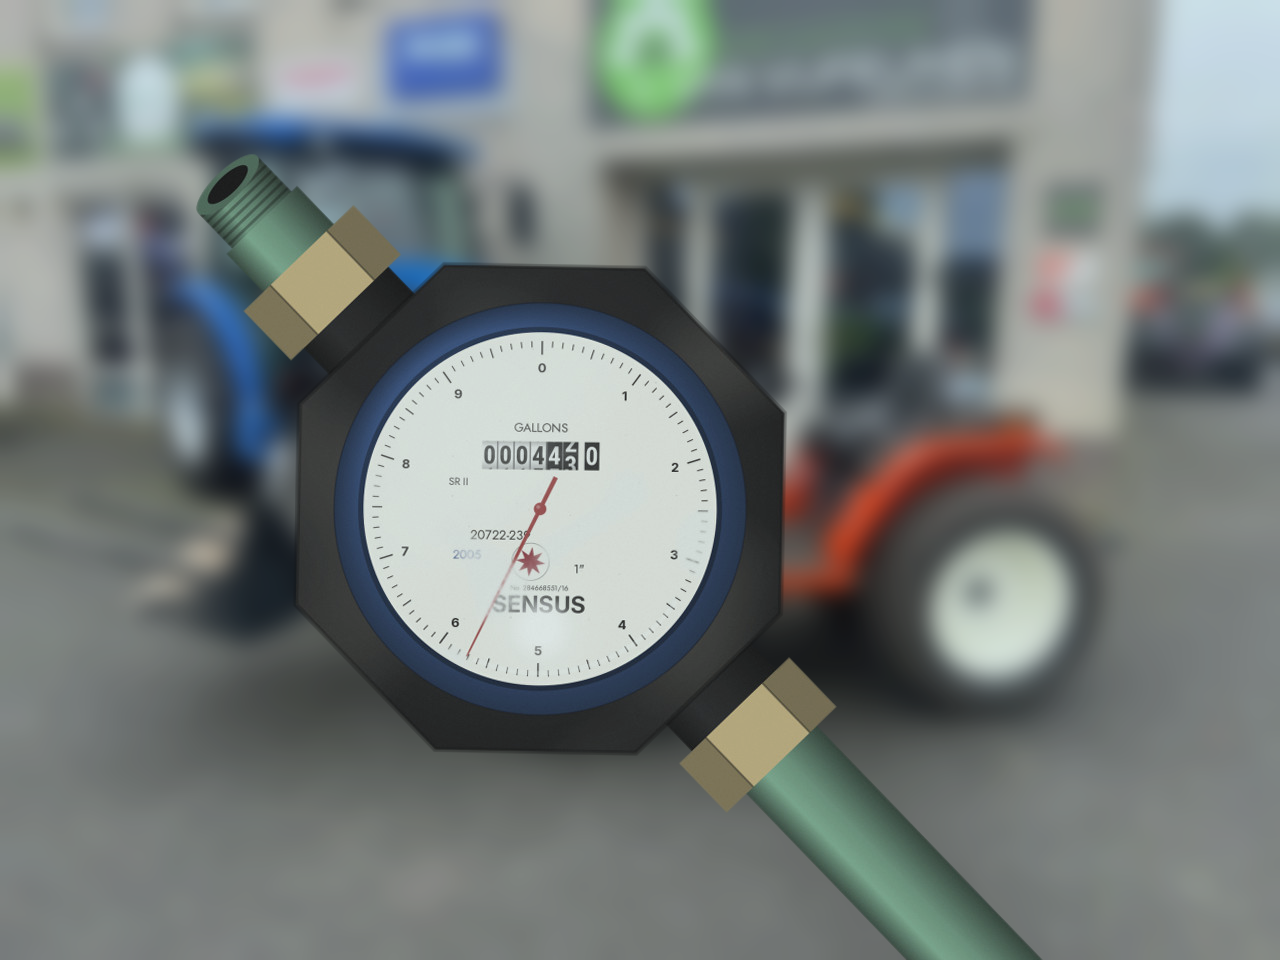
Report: 4425.7,gal
